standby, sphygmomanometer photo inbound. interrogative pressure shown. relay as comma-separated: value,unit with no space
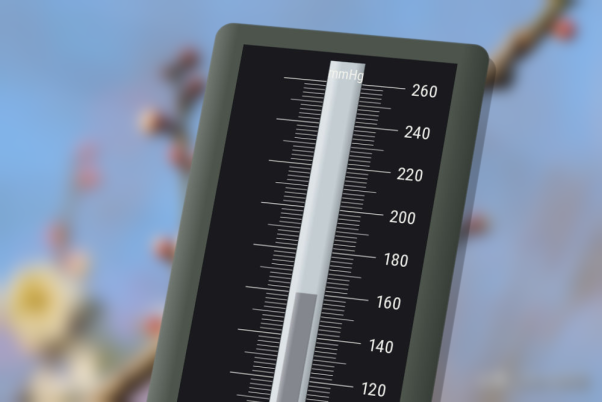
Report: 160,mmHg
